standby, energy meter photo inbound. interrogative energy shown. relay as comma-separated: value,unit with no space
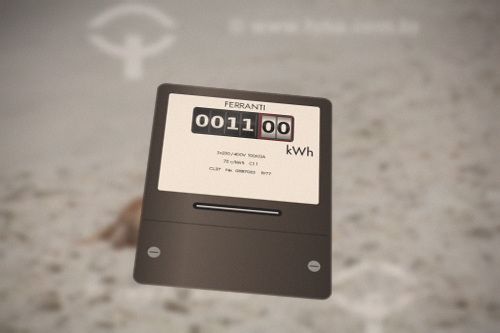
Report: 11.00,kWh
